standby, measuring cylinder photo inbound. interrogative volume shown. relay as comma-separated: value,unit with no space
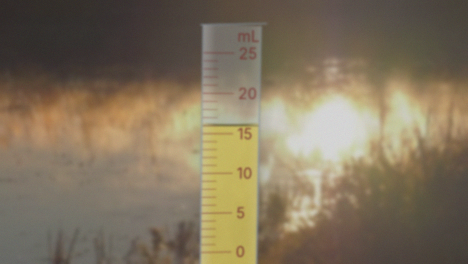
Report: 16,mL
